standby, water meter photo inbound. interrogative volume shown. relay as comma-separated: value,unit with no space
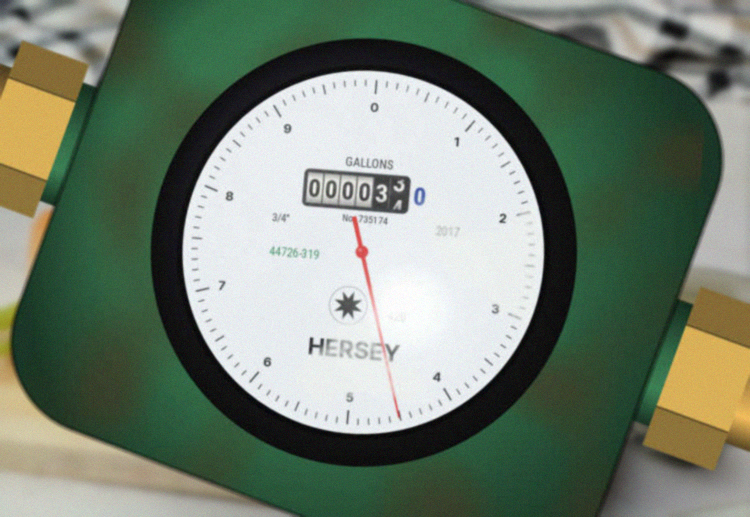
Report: 334.5,gal
